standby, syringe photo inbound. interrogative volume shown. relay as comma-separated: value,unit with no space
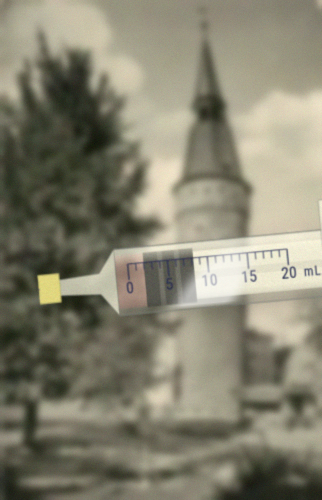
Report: 2,mL
